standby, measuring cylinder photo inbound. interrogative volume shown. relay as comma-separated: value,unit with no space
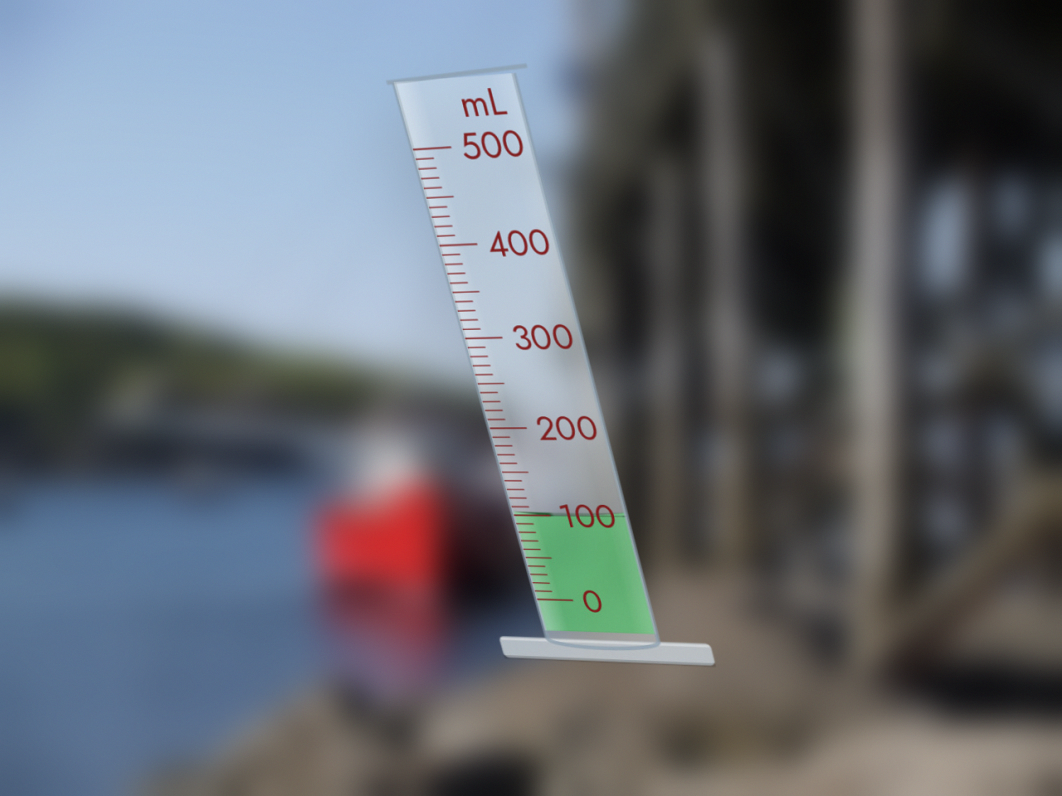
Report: 100,mL
